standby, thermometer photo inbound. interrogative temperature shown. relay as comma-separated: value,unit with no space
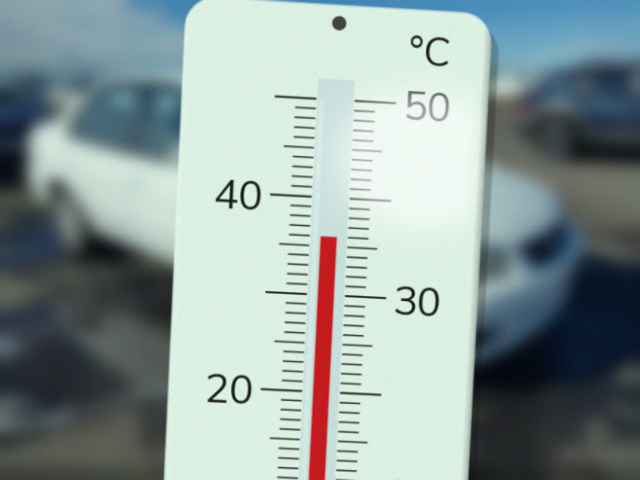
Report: 36,°C
